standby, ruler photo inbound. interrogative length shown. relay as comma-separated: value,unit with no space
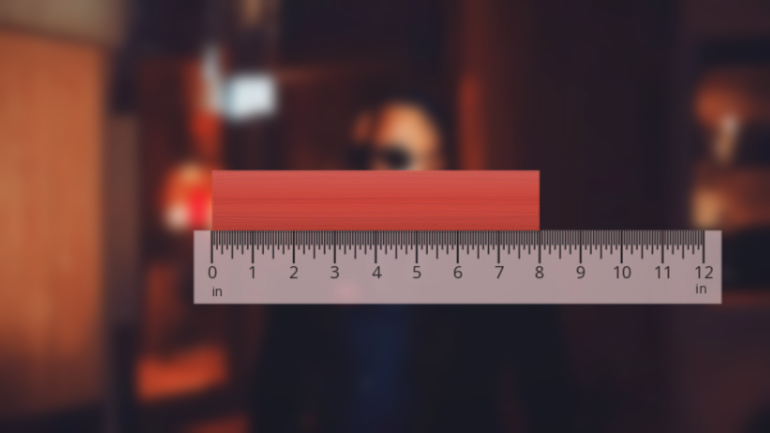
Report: 8,in
